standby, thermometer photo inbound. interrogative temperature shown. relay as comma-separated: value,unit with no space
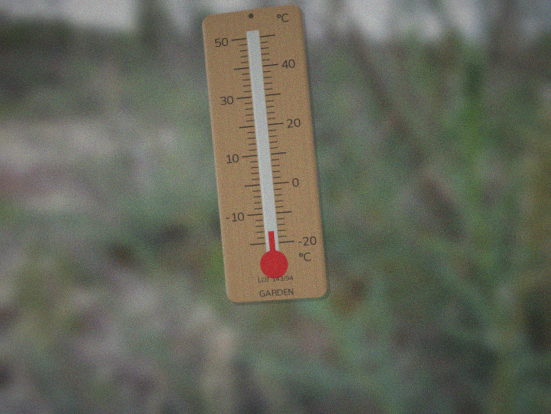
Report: -16,°C
